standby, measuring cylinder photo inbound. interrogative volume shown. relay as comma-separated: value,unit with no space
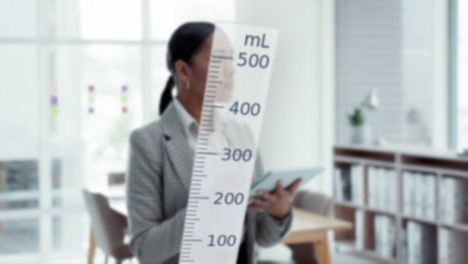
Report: 300,mL
